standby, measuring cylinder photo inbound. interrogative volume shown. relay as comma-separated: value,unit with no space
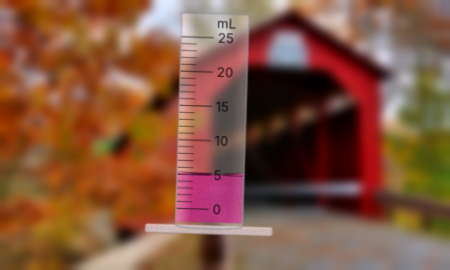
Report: 5,mL
